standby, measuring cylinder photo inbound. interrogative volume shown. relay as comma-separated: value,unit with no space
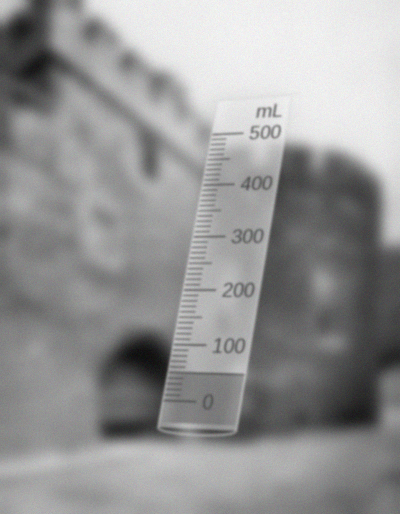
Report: 50,mL
